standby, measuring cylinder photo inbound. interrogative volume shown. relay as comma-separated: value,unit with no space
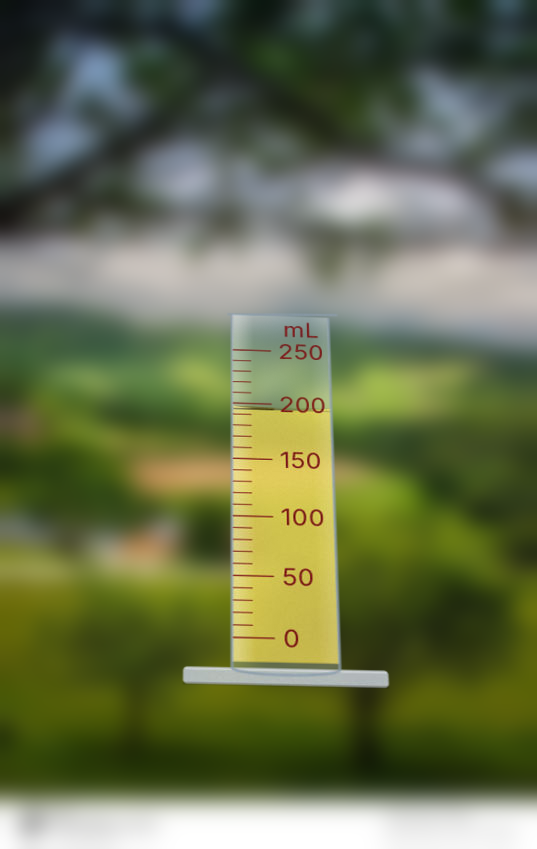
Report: 195,mL
